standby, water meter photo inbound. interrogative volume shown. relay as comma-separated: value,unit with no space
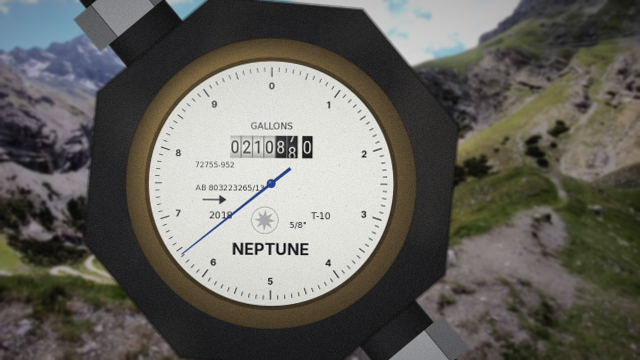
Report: 210876.4,gal
